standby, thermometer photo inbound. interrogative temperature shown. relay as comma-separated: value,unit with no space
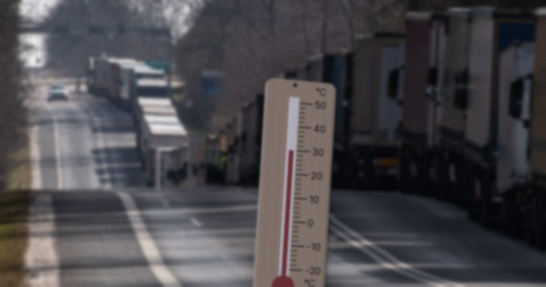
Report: 30,°C
